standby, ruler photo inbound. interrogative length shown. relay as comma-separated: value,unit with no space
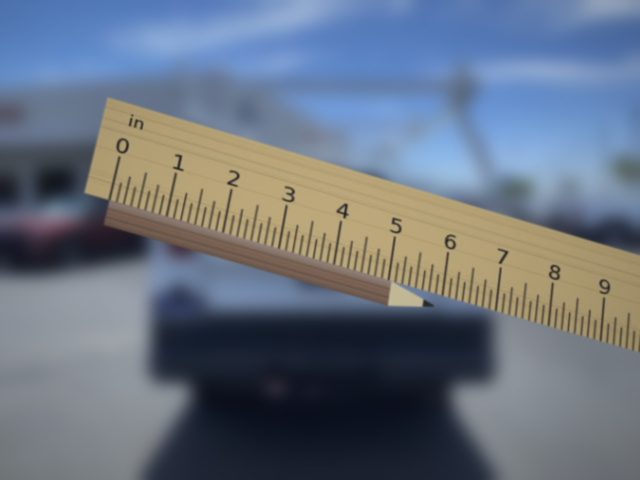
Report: 5.875,in
